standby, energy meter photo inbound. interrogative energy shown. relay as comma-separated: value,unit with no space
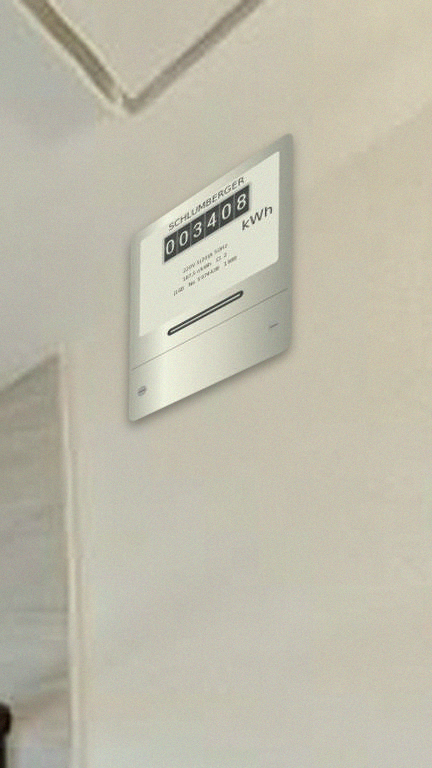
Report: 3408,kWh
